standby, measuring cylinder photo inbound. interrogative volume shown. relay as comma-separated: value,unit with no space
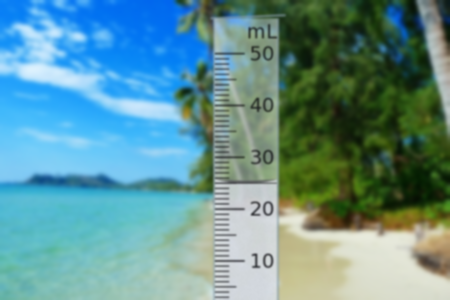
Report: 25,mL
